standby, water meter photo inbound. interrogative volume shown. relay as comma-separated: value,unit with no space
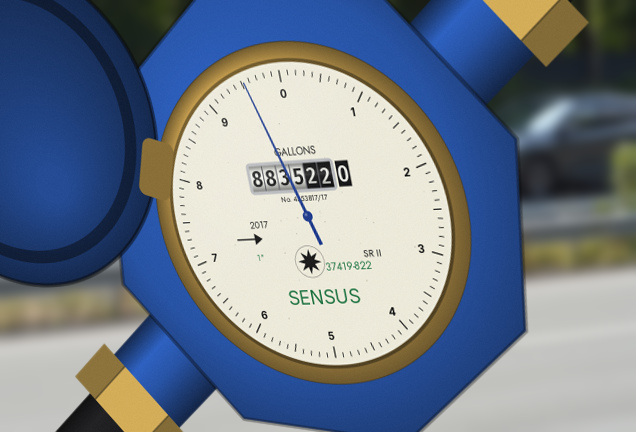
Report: 8835219.5,gal
